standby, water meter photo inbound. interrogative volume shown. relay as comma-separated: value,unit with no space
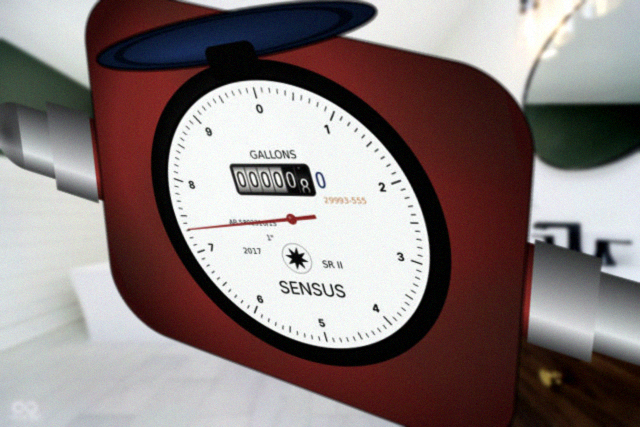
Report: 77.3,gal
